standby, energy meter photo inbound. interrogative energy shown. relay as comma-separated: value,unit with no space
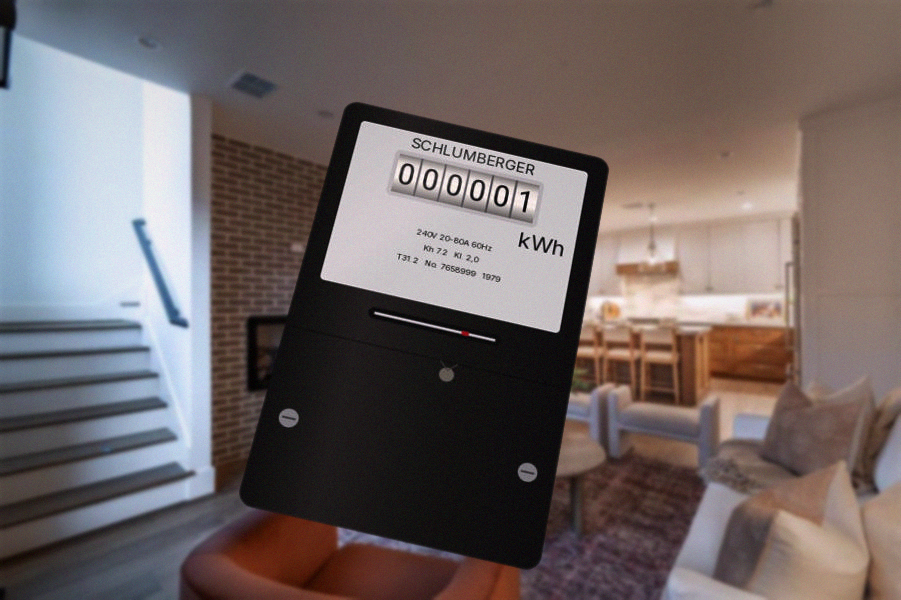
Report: 1,kWh
